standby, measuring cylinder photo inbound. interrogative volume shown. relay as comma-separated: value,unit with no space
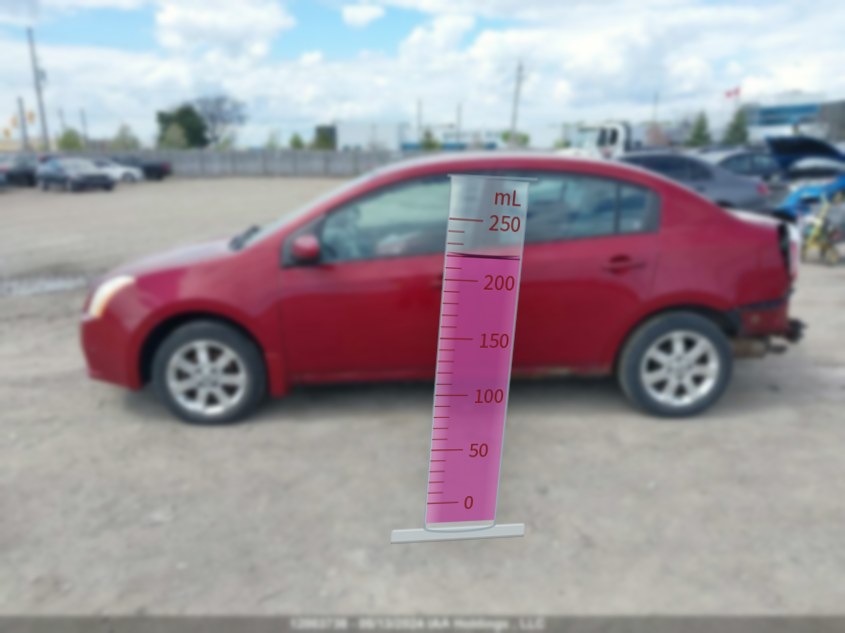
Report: 220,mL
